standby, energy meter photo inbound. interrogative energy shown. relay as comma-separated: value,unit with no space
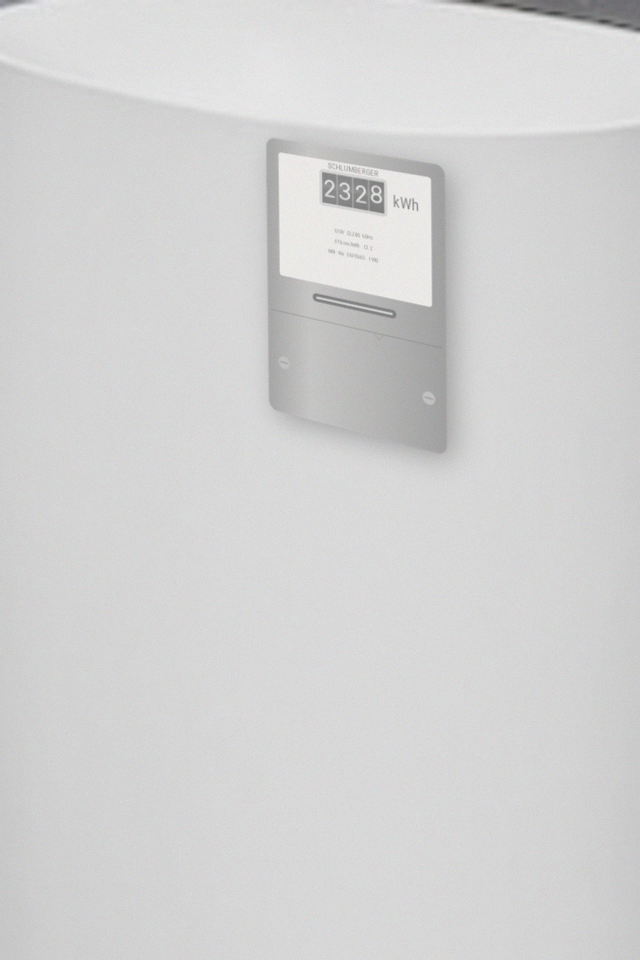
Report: 2328,kWh
